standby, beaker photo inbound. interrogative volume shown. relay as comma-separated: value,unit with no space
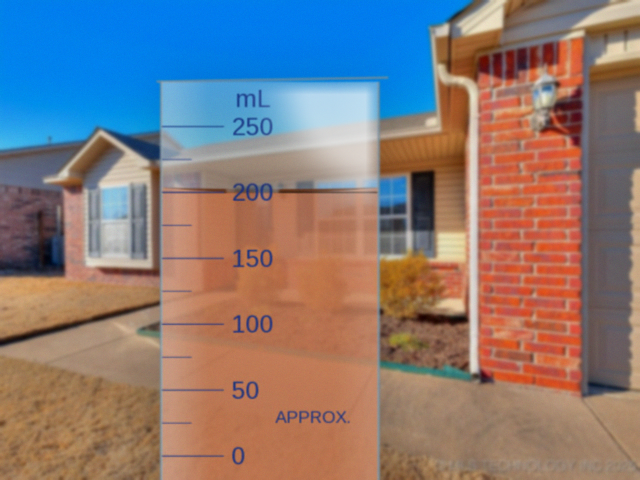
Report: 200,mL
